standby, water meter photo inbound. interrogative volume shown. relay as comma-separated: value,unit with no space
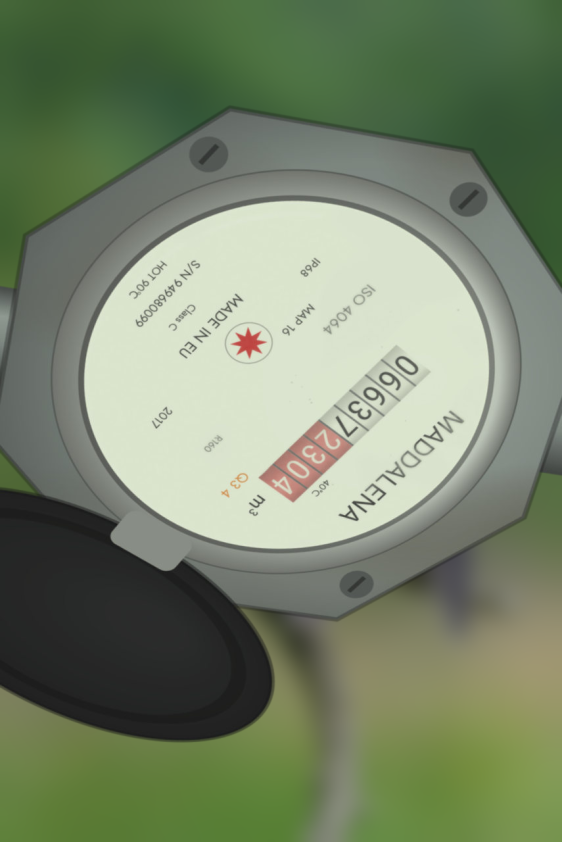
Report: 6637.2304,m³
